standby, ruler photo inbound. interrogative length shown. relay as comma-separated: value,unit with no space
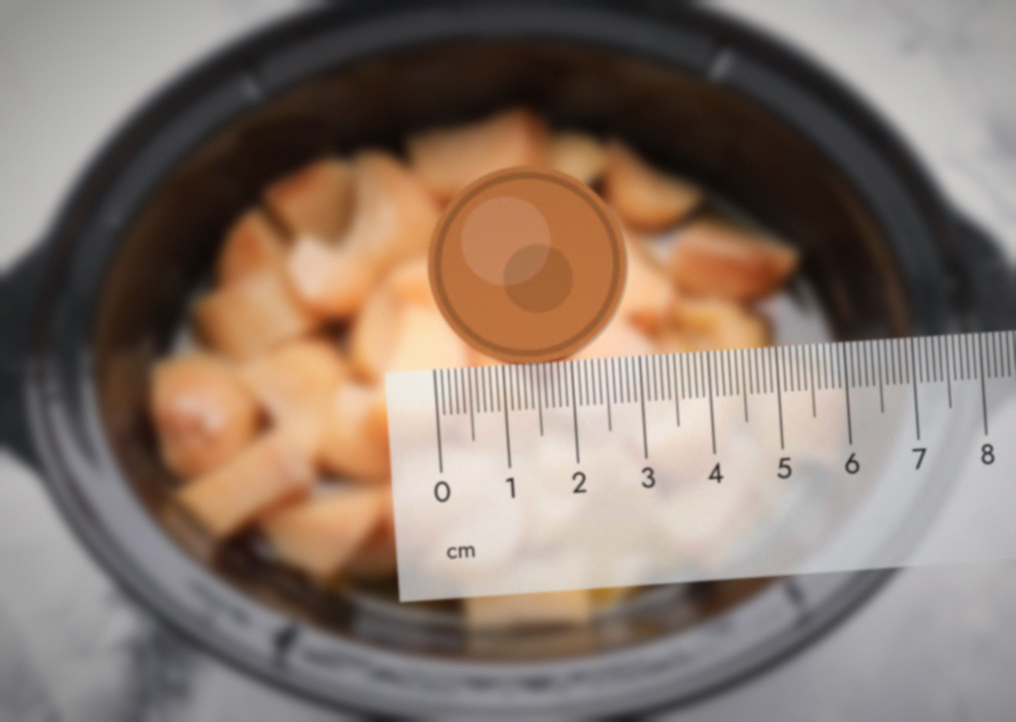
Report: 2.9,cm
